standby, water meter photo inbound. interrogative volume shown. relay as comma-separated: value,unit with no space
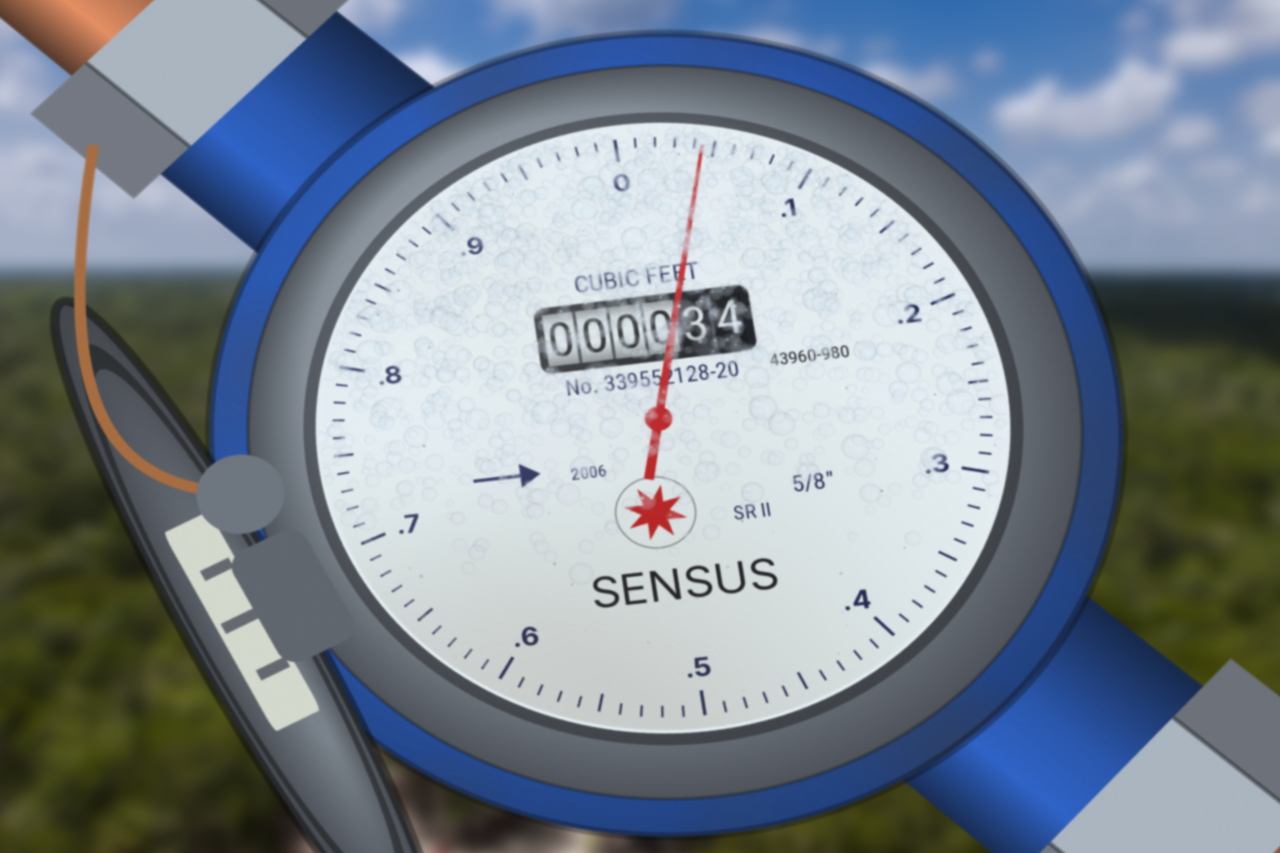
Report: 34.04,ft³
